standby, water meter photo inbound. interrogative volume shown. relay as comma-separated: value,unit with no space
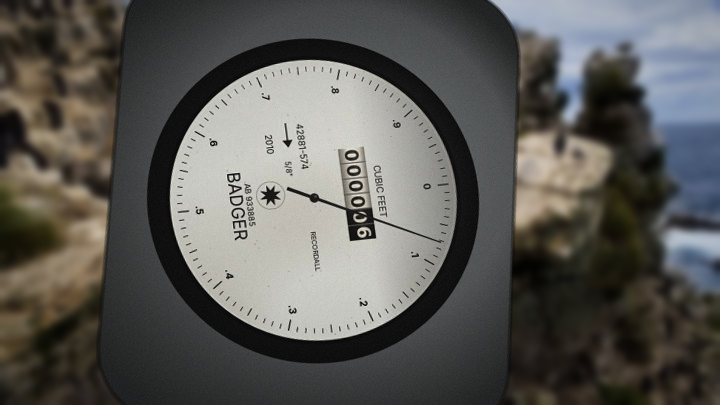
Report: 6.07,ft³
